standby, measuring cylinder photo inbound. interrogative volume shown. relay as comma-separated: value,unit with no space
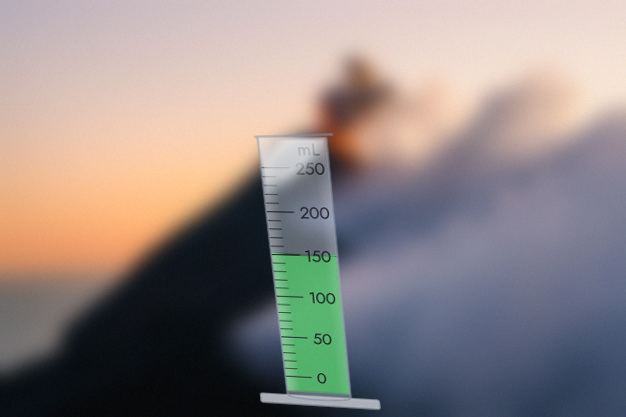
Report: 150,mL
